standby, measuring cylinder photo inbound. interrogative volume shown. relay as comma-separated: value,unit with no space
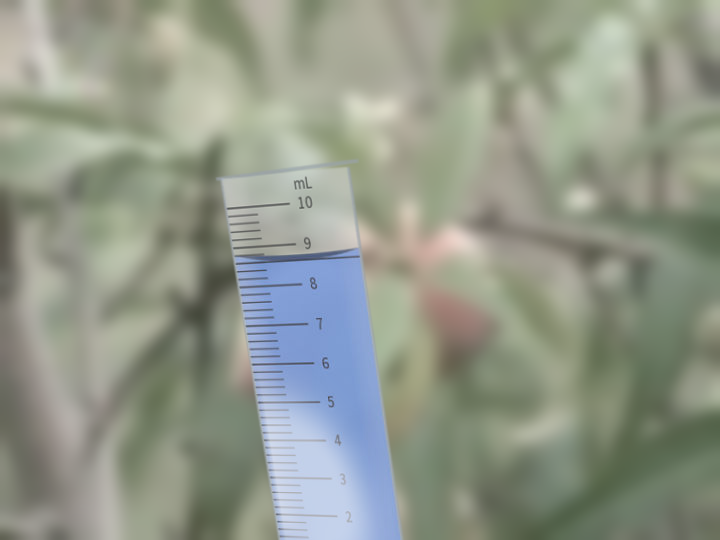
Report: 8.6,mL
